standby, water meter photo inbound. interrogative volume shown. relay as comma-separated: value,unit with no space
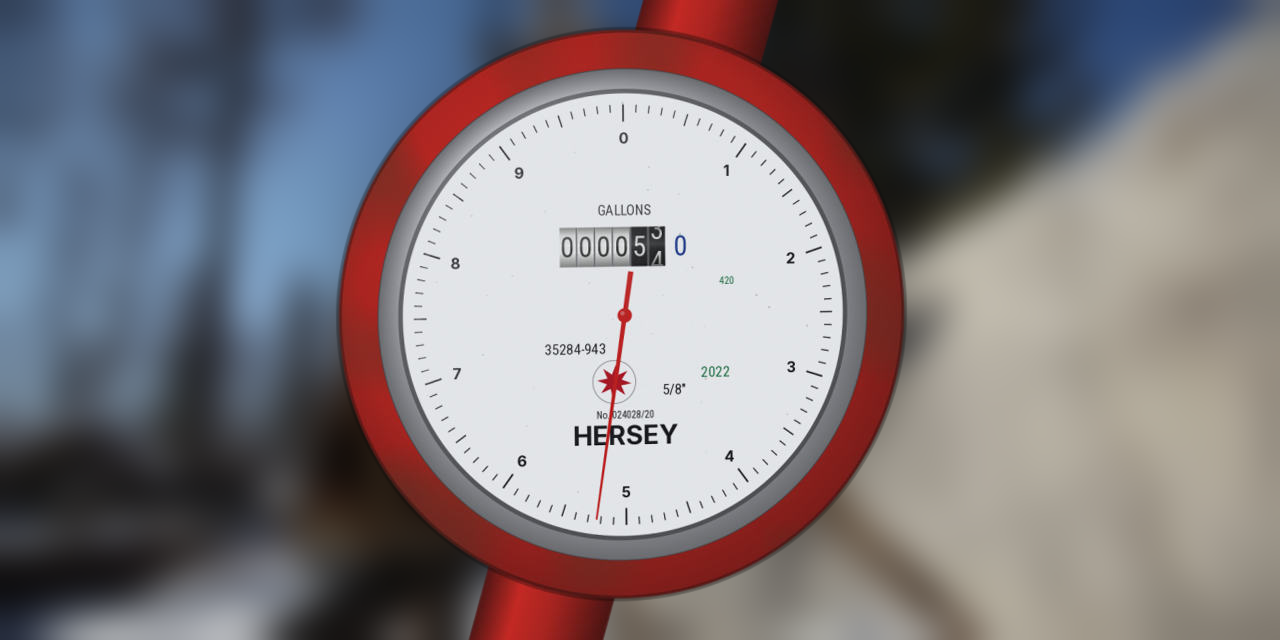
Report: 535.2,gal
